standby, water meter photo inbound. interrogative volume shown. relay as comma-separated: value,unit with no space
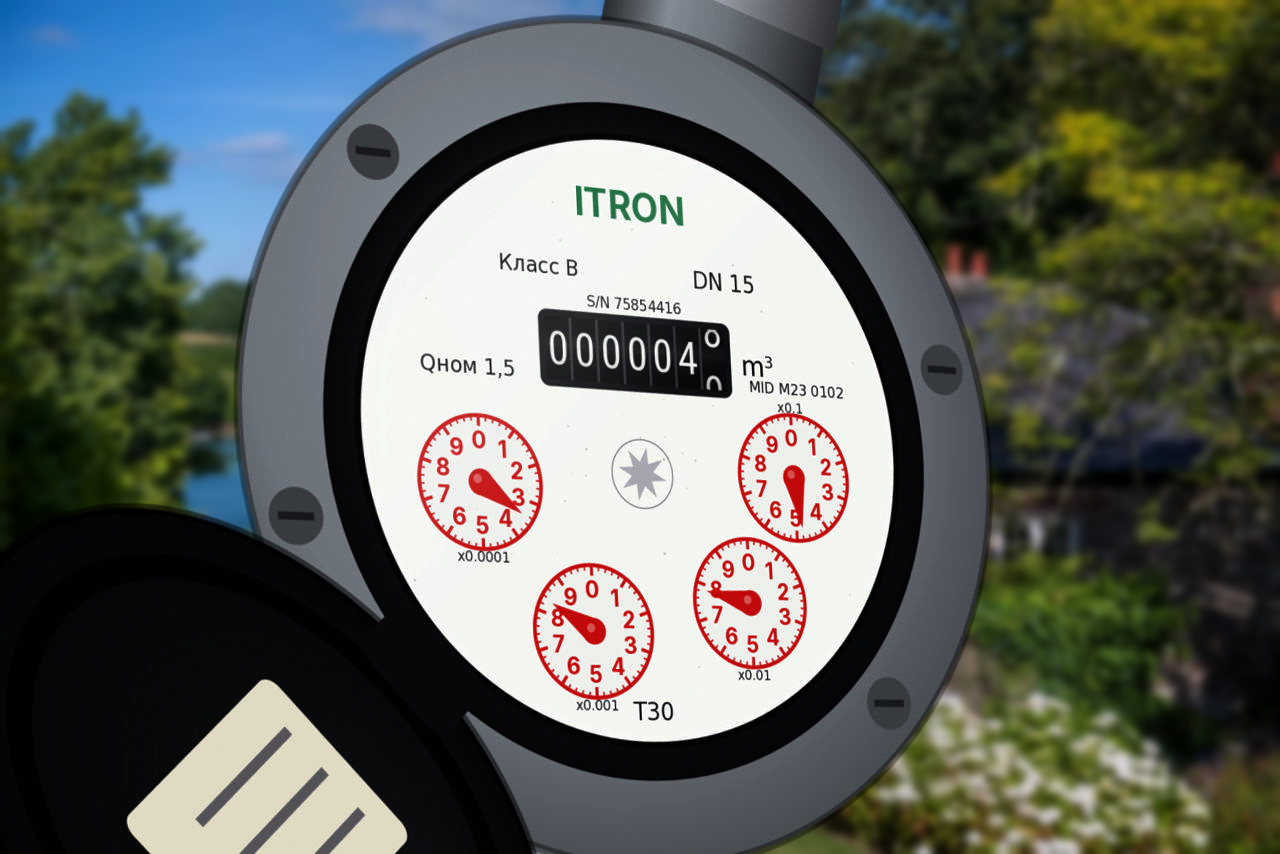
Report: 48.4783,m³
